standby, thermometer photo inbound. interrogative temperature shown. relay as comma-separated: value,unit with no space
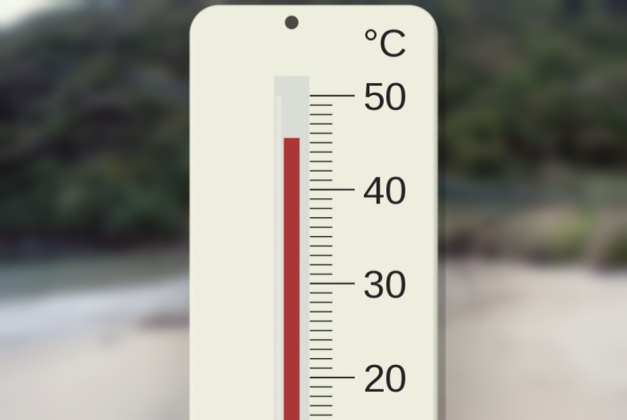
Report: 45.5,°C
